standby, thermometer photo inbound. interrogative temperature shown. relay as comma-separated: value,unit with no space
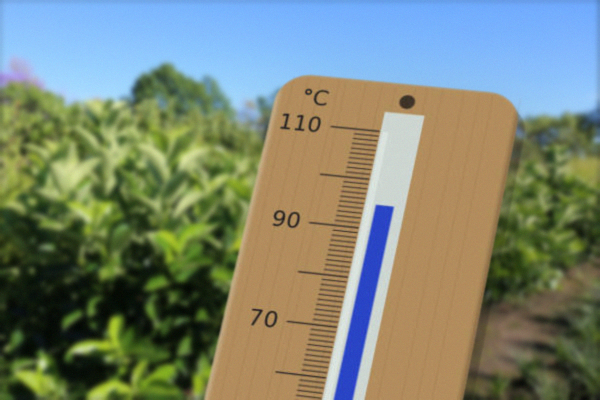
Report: 95,°C
